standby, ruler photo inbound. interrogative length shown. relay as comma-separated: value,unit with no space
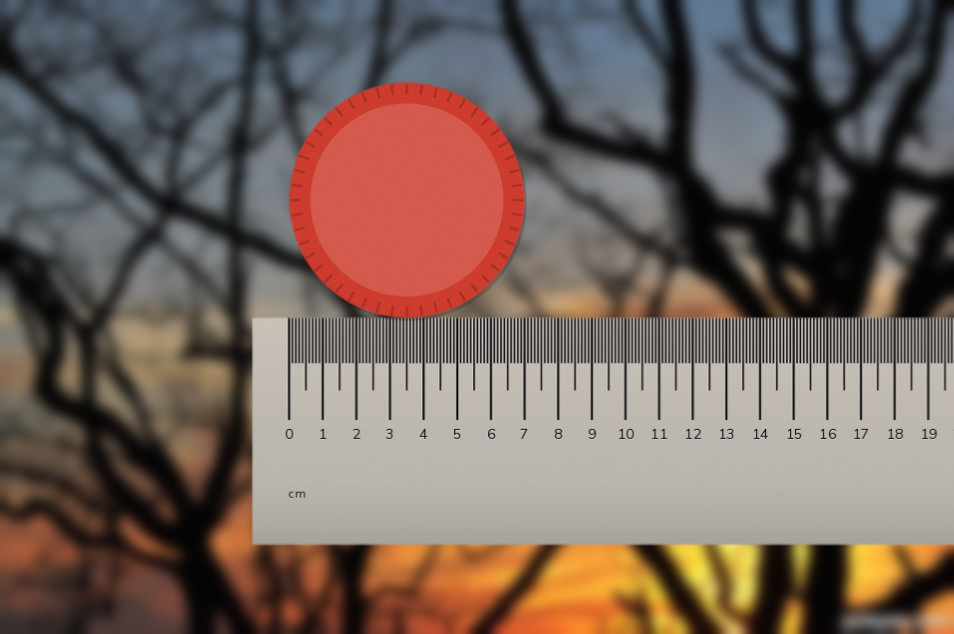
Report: 7,cm
